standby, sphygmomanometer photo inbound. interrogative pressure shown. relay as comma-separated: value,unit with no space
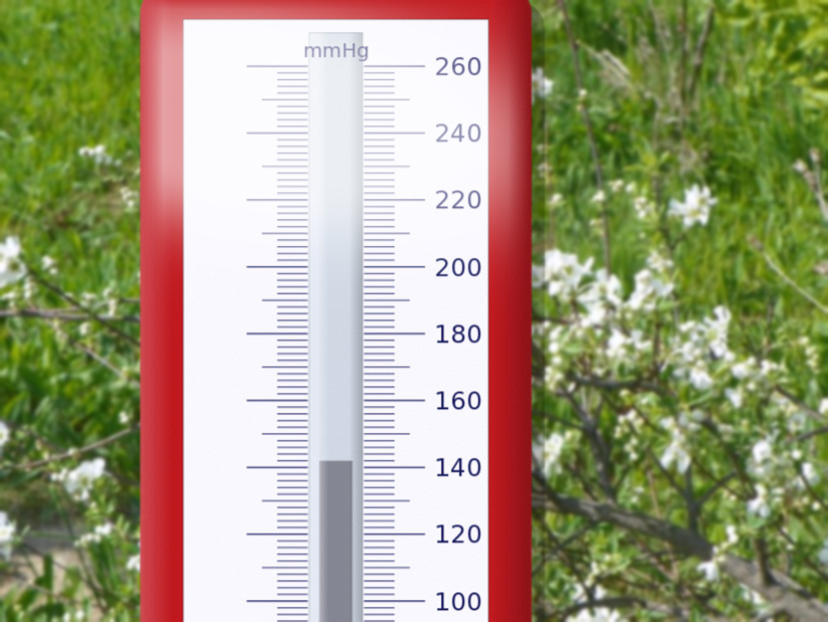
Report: 142,mmHg
